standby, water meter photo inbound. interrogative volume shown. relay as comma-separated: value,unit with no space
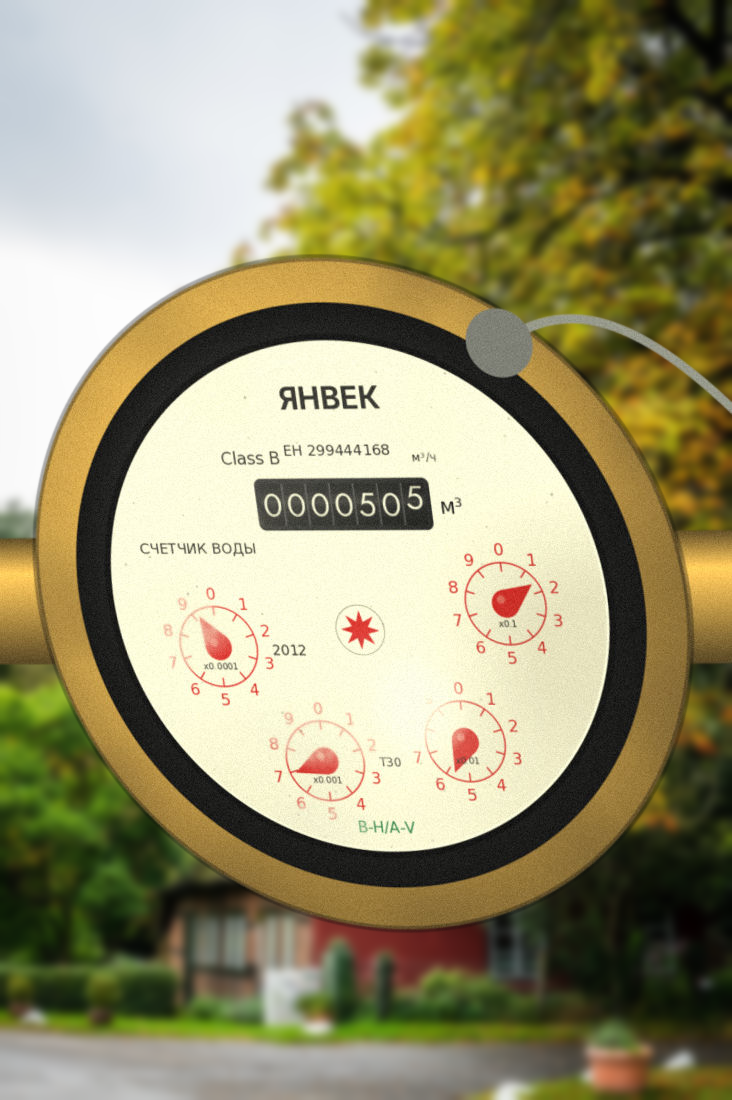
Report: 505.1569,m³
